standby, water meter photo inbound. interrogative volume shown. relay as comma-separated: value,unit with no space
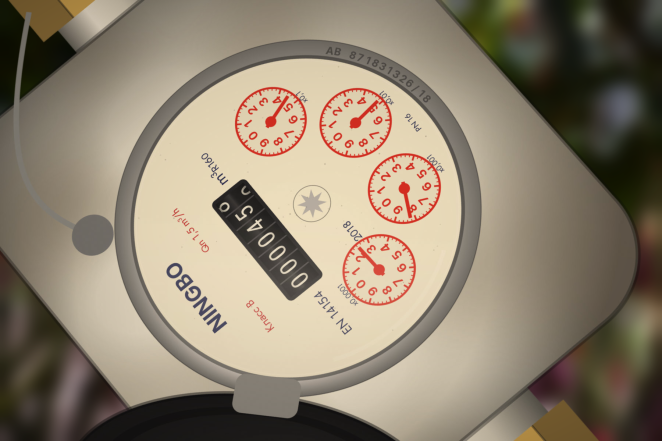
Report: 458.4482,m³
